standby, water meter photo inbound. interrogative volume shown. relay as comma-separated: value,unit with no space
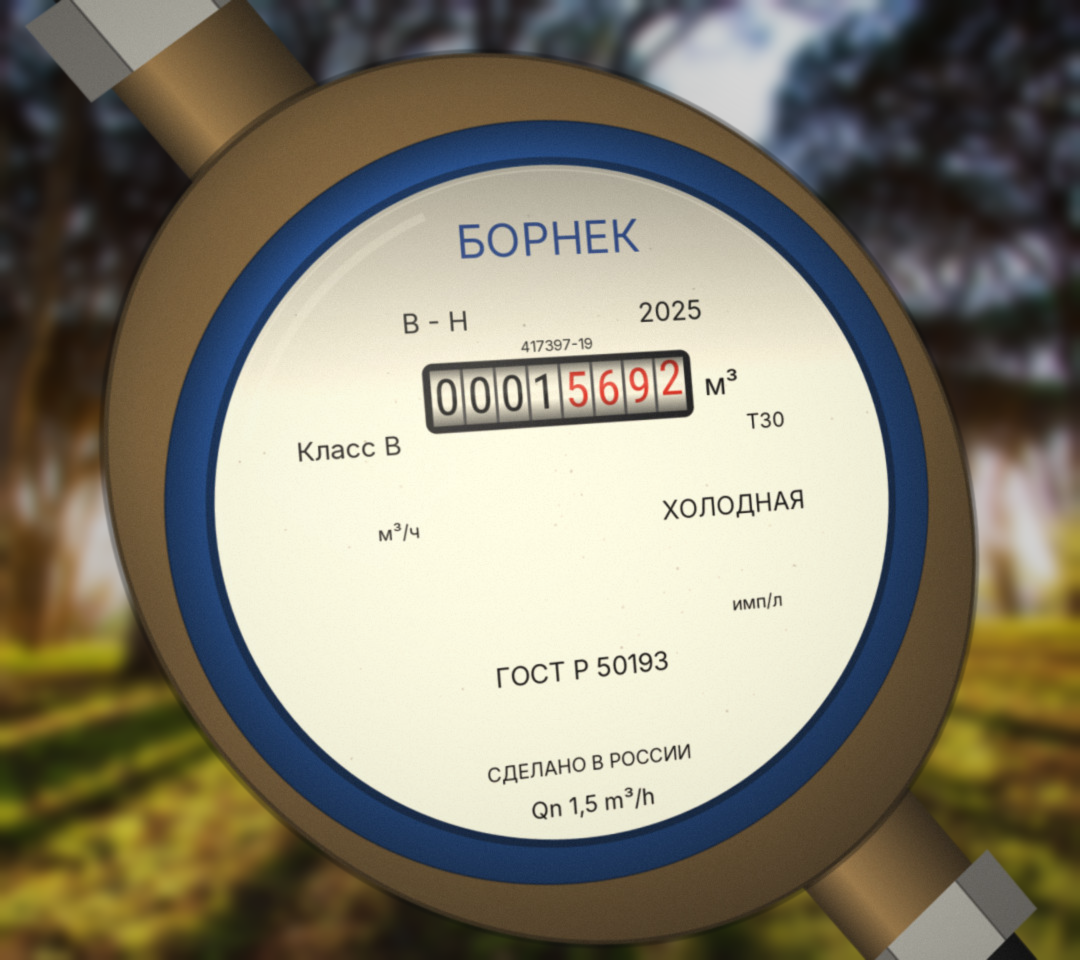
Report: 1.5692,m³
